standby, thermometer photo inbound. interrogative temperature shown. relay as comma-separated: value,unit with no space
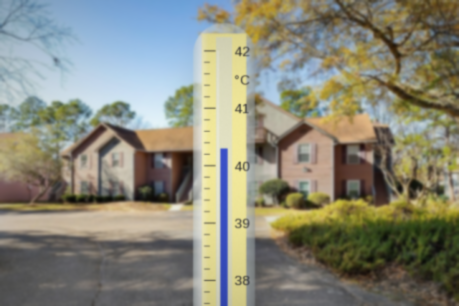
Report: 40.3,°C
